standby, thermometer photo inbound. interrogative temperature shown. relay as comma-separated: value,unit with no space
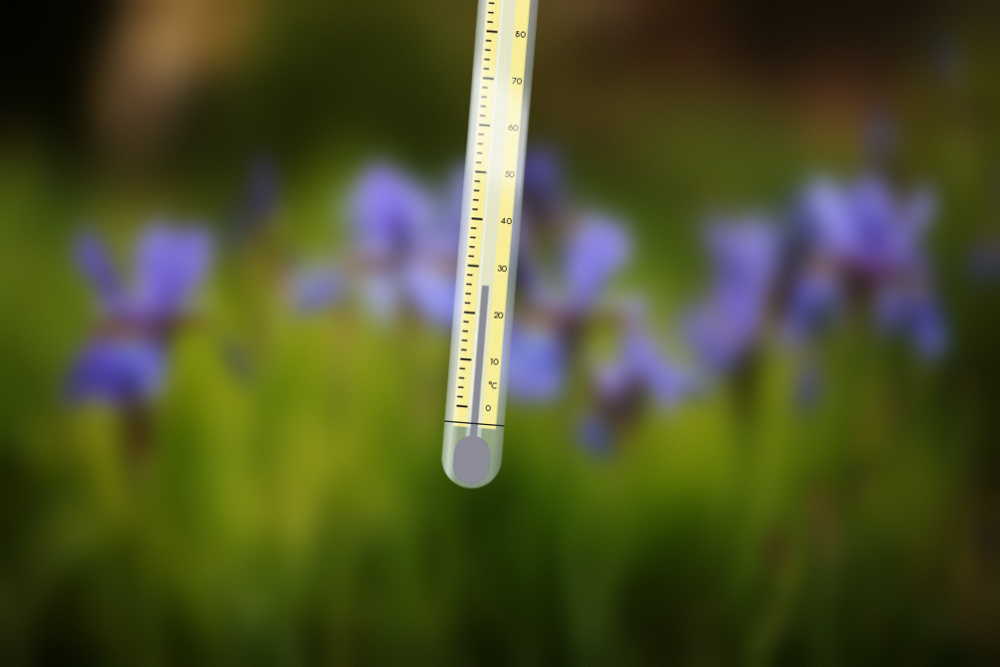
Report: 26,°C
